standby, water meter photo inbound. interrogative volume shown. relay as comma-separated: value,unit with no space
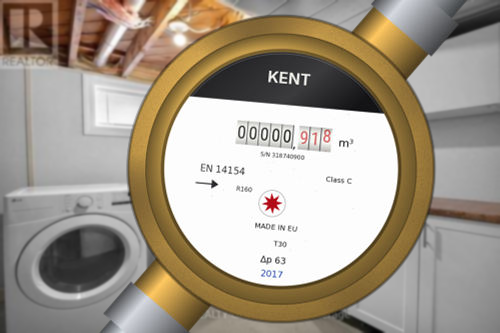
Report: 0.918,m³
